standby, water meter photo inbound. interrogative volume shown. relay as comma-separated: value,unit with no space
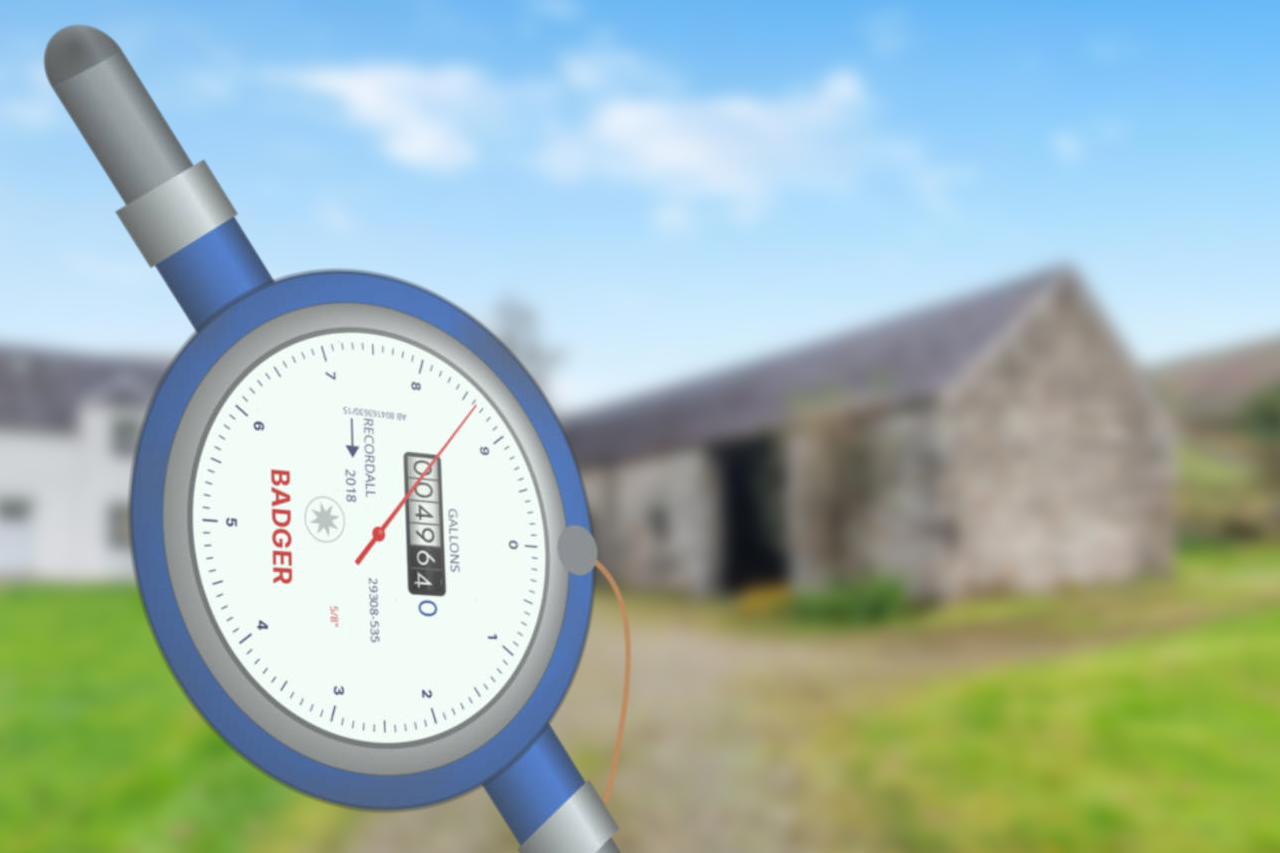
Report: 49638.6,gal
